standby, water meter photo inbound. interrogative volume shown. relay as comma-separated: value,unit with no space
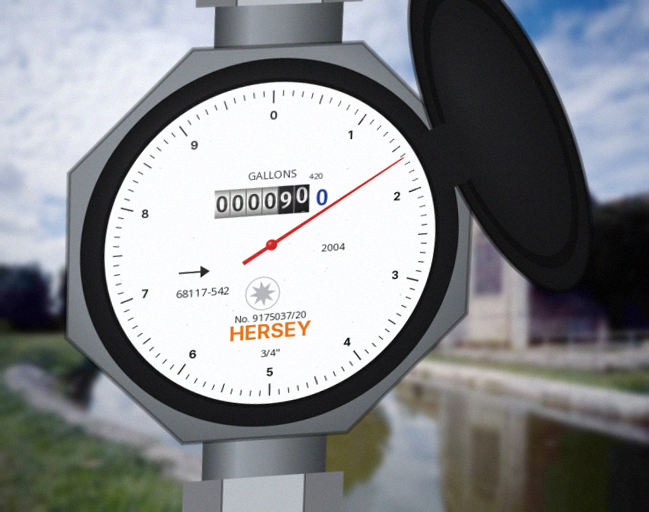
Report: 901.6,gal
